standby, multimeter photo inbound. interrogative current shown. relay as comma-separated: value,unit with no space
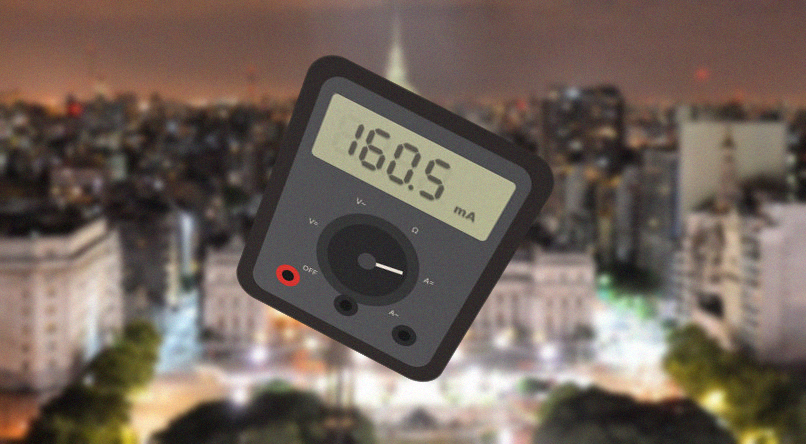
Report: 160.5,mA
